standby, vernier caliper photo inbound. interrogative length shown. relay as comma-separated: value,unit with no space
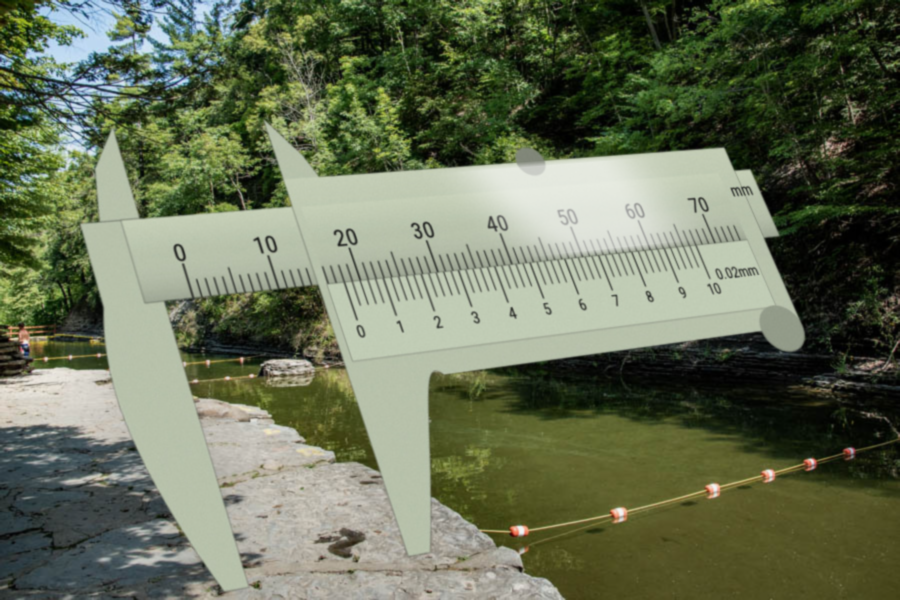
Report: 18.0,mm
